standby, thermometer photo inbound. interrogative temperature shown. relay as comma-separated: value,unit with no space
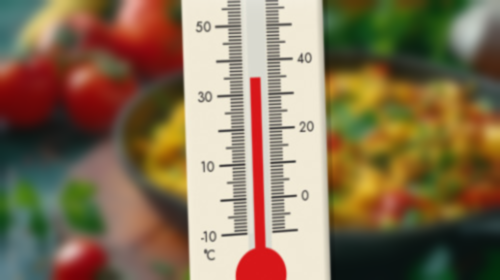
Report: 35,°C
